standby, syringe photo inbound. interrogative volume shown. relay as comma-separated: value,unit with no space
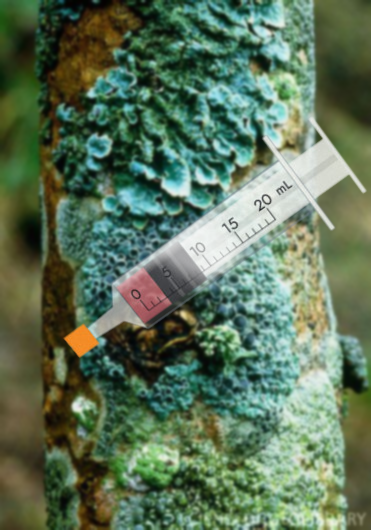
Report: 3,mL
